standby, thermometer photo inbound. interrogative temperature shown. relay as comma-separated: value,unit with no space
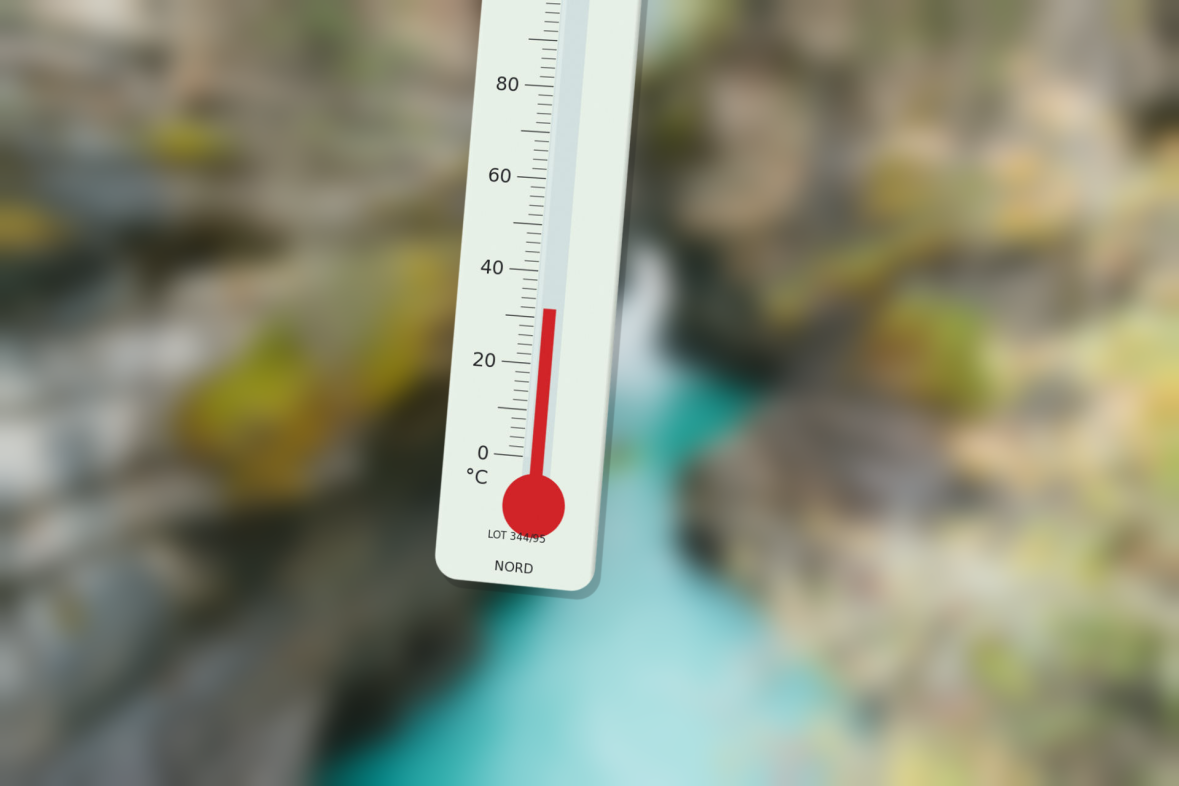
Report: 32,°C
